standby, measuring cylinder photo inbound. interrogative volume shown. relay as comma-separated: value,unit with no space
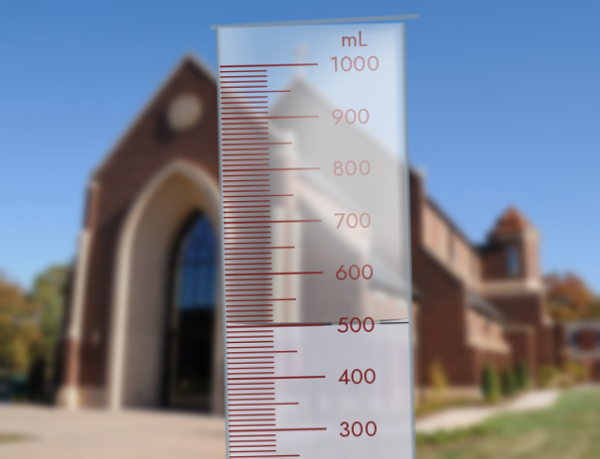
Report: 500,mL
